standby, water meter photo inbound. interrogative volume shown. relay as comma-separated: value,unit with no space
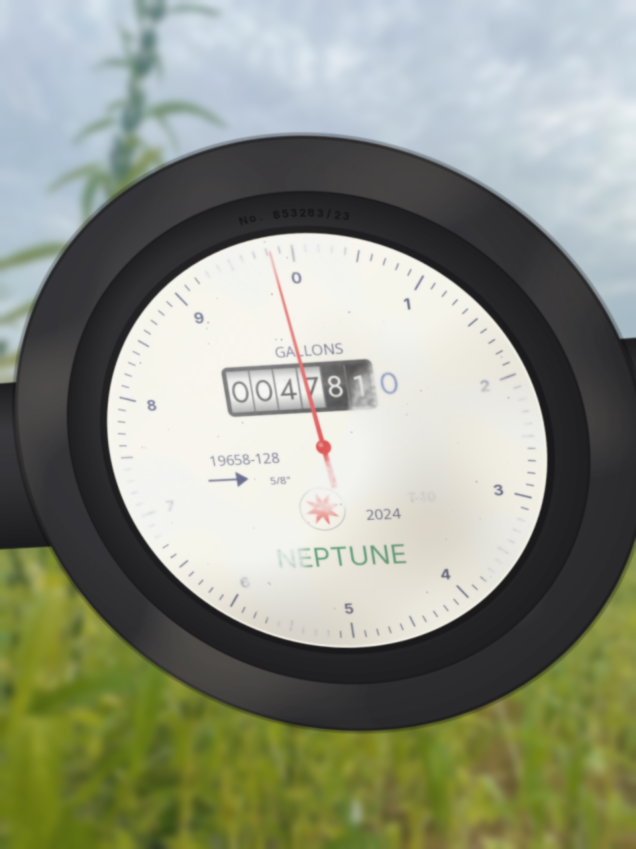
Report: 47809.8,gal
